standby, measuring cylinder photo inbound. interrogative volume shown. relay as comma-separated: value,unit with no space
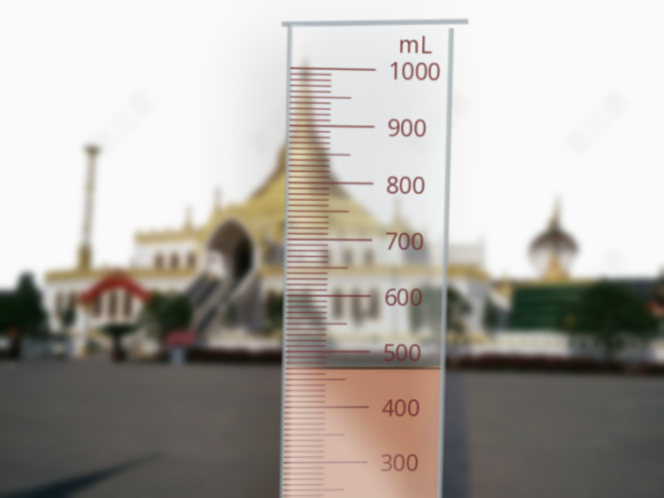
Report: 470,mL
